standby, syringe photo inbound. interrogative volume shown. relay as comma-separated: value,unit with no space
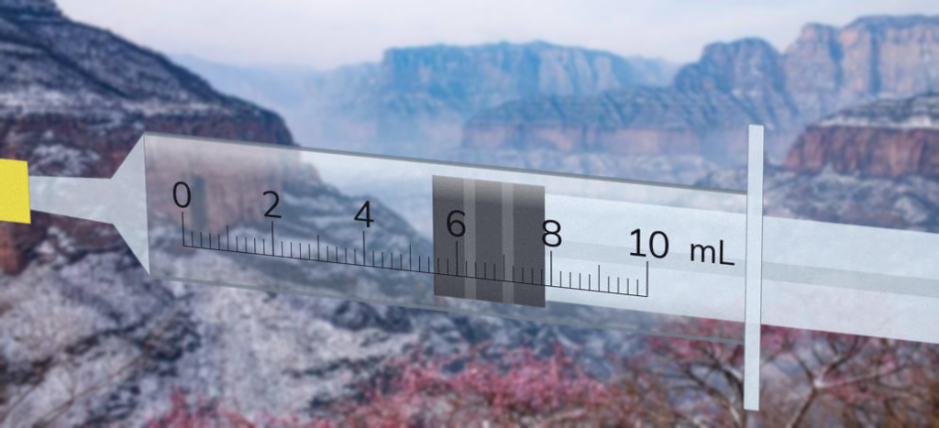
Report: 5.5,mL
